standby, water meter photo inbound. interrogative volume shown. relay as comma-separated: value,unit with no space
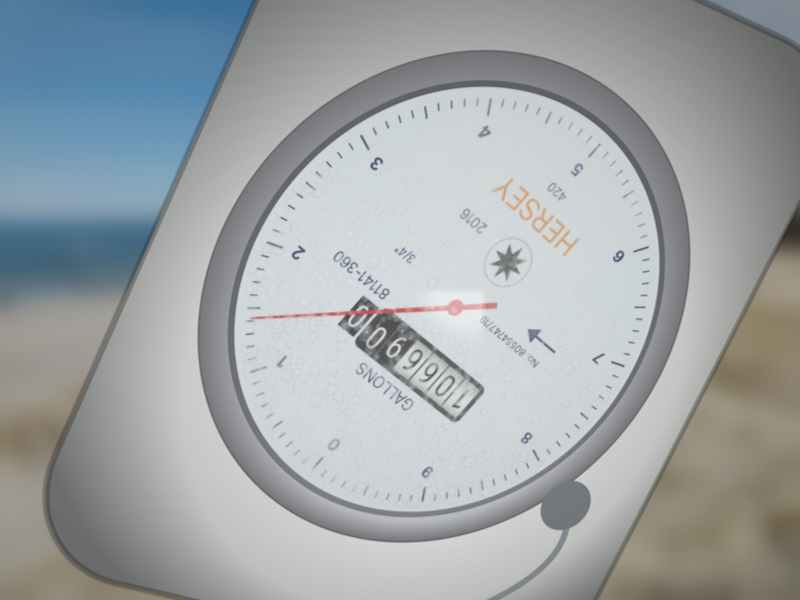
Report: 1066901.4,gal
